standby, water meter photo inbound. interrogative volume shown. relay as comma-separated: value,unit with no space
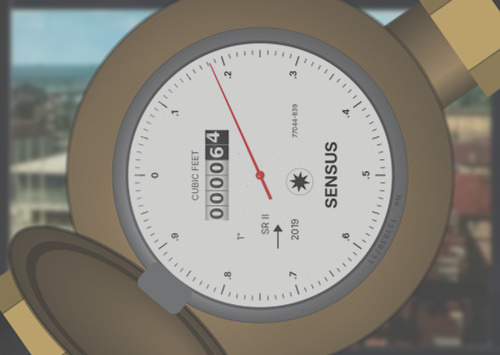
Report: 64.18,ft³
